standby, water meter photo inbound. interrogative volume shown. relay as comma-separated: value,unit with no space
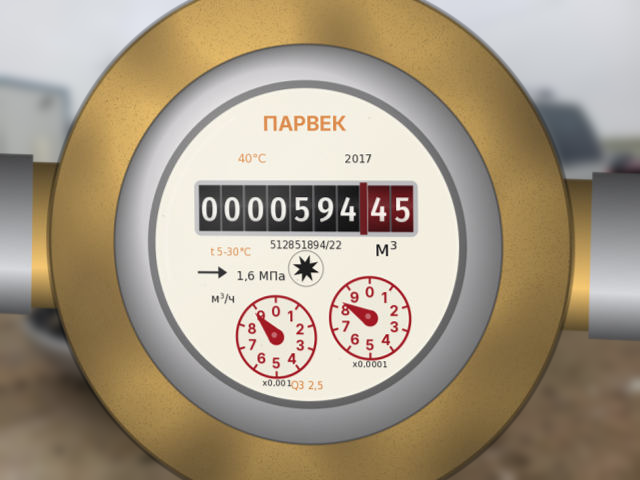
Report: 594.4588,m³
